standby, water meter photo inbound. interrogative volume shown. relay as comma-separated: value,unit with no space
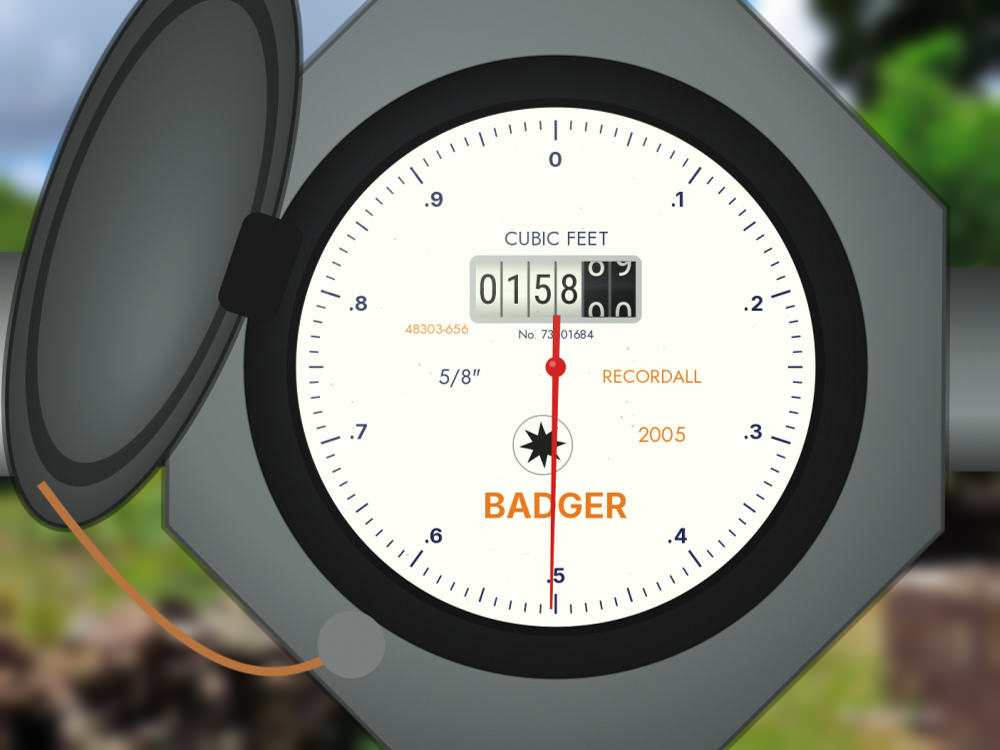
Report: 15889.50,ft³
